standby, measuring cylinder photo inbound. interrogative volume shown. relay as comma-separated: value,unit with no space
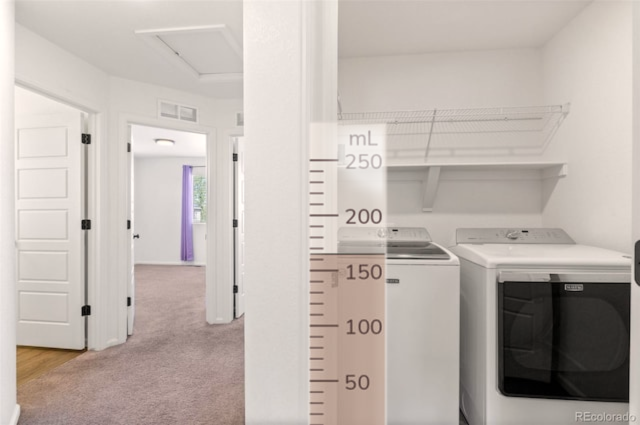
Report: 165,mL
